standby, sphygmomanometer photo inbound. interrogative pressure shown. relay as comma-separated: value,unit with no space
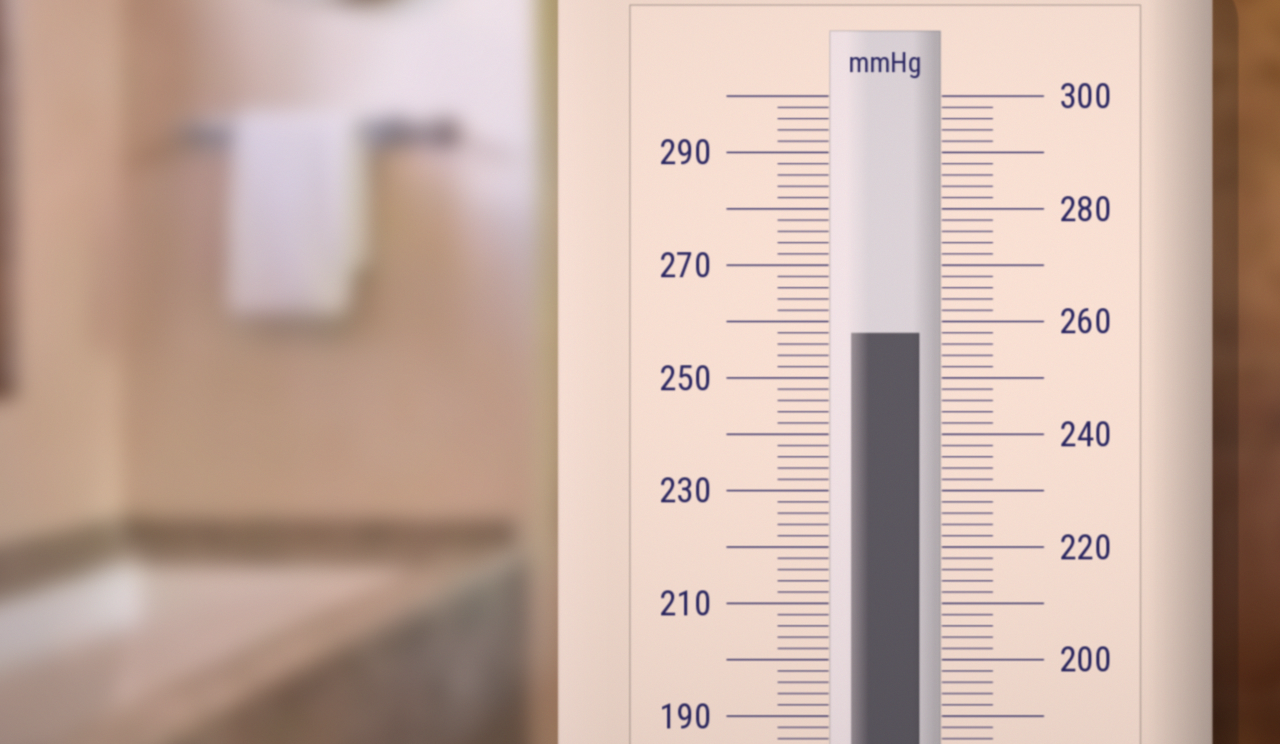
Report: 258,mmHg
